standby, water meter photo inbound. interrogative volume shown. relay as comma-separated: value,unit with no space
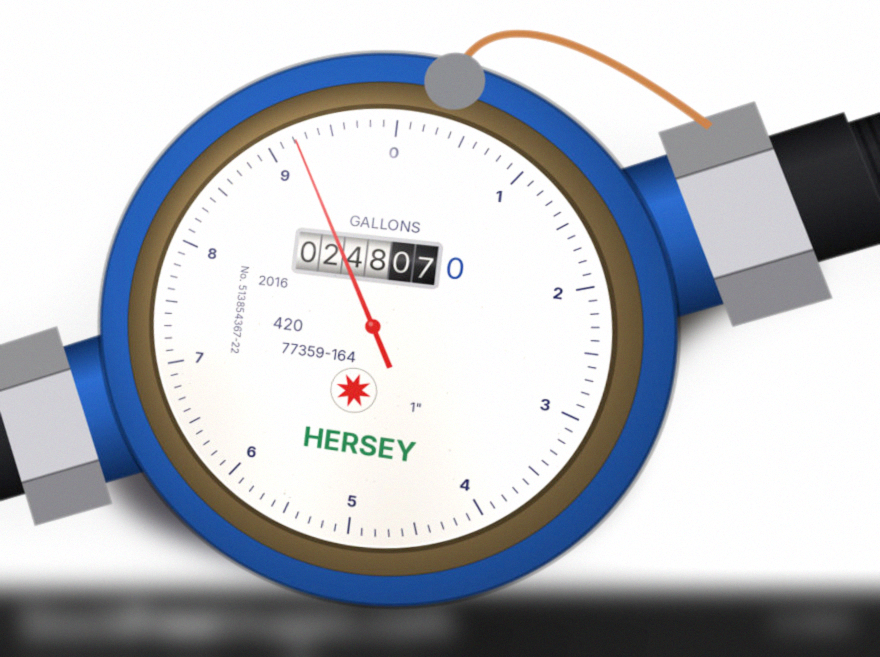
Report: 248069.2,gal
